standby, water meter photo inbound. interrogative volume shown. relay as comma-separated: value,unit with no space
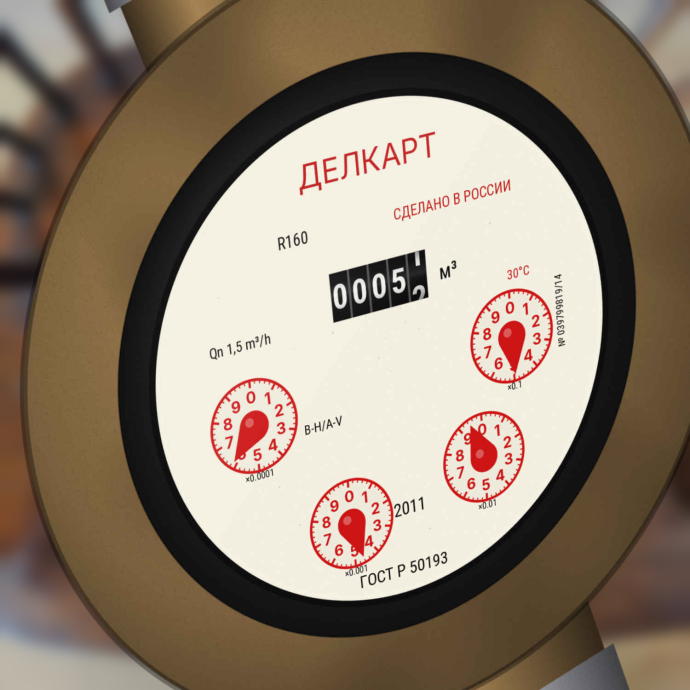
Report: 51.4946,m³
